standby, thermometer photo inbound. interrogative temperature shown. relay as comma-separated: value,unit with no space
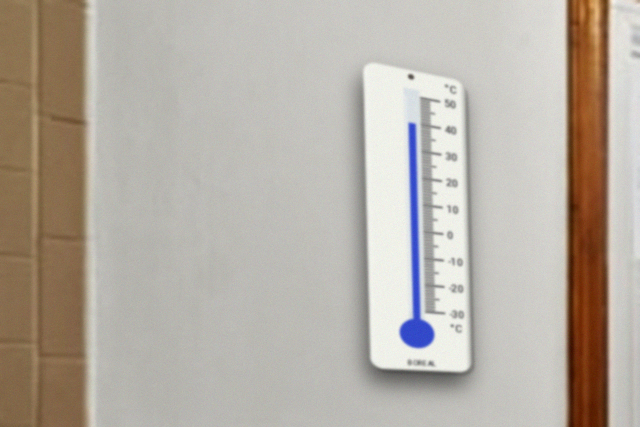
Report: 40,°C
